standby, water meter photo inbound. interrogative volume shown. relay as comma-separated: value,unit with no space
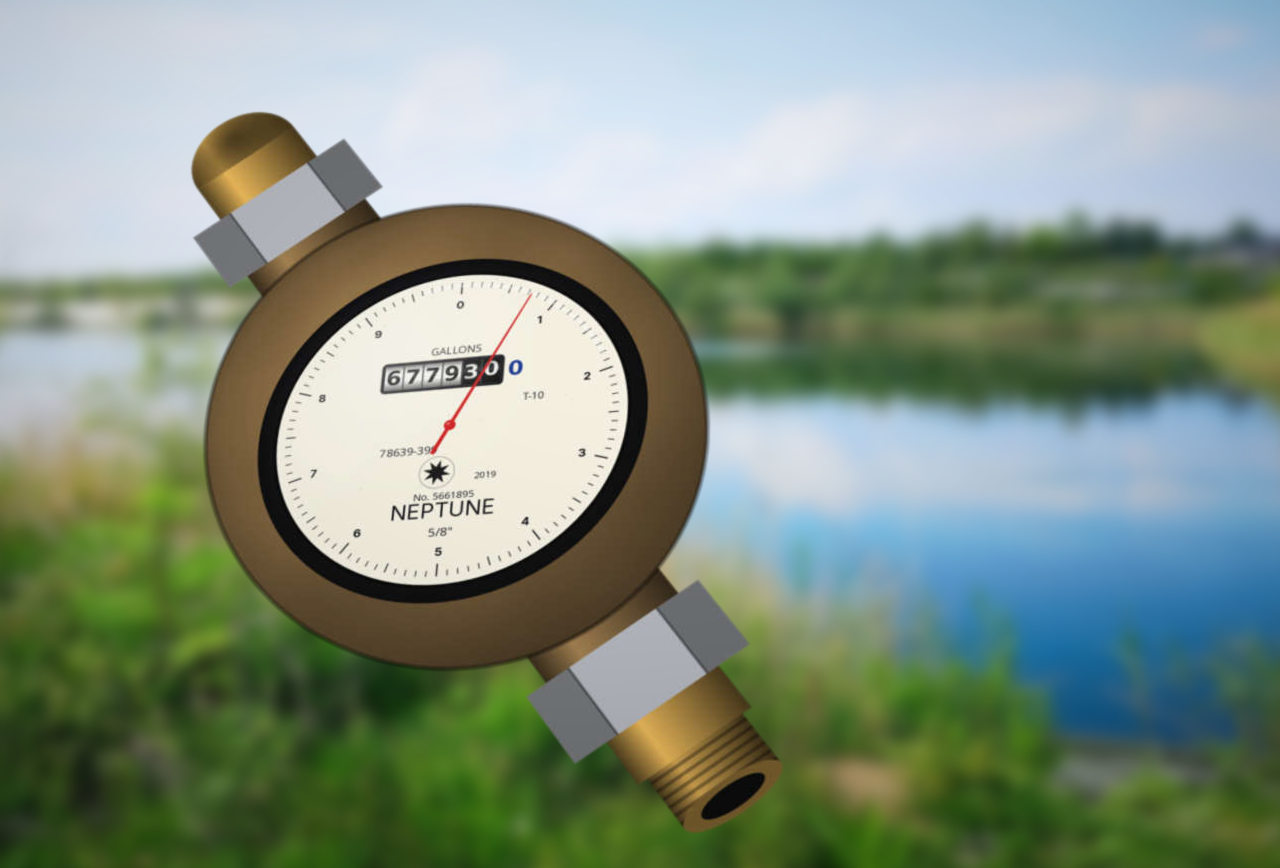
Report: 6779300.7,gal
